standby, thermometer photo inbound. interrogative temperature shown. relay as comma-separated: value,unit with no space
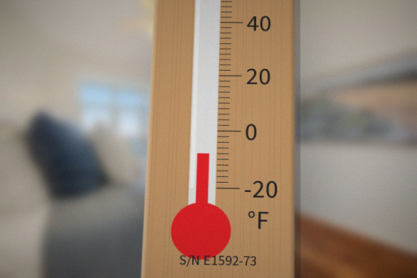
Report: -8,°F
